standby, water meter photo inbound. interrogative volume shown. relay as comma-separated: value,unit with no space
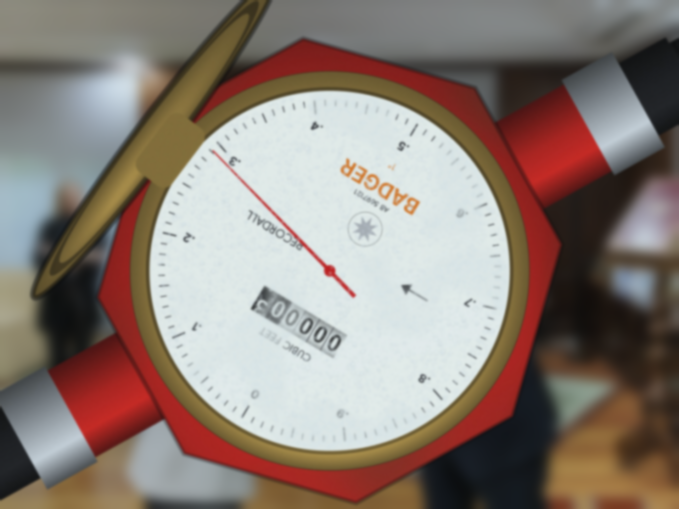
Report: 3.29,ft³
